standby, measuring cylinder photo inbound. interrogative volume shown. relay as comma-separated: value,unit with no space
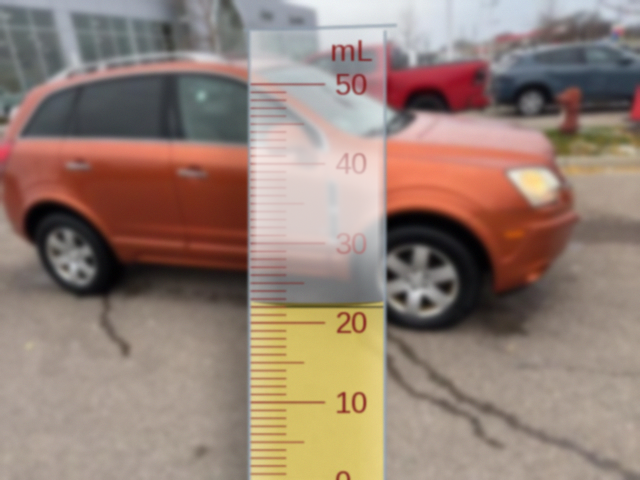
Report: 22,mL
